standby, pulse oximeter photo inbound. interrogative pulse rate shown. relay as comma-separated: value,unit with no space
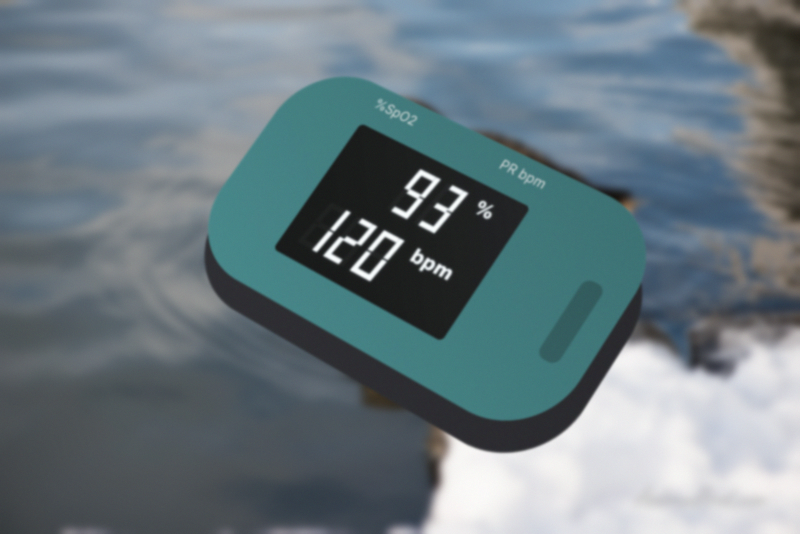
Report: 120,bpm
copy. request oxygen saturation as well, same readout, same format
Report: 93,%
